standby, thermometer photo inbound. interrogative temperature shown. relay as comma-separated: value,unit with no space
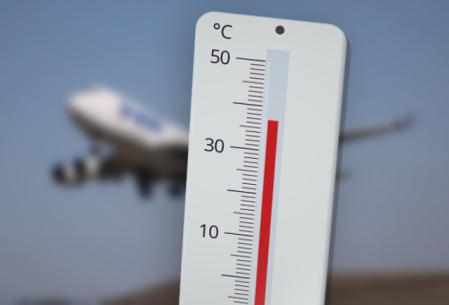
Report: 37,°C
